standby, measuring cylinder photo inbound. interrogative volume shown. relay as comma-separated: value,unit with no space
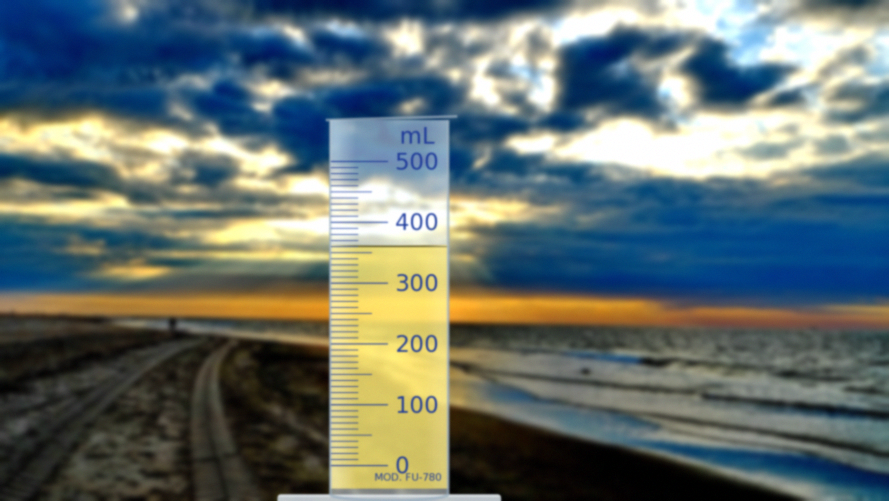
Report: 360,mL
